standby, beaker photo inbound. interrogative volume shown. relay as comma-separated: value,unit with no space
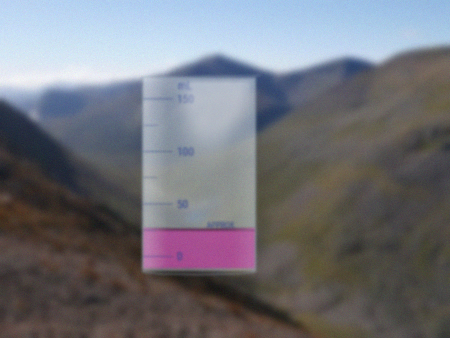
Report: 25,mL
